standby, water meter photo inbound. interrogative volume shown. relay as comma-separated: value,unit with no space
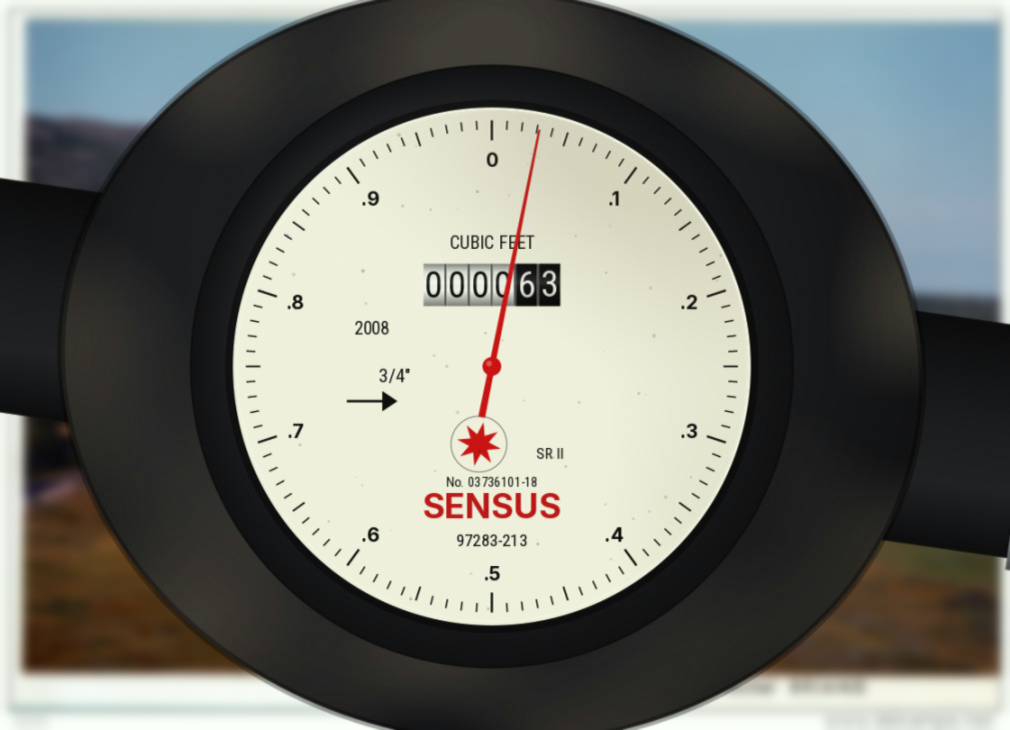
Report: 63.03,ft³
